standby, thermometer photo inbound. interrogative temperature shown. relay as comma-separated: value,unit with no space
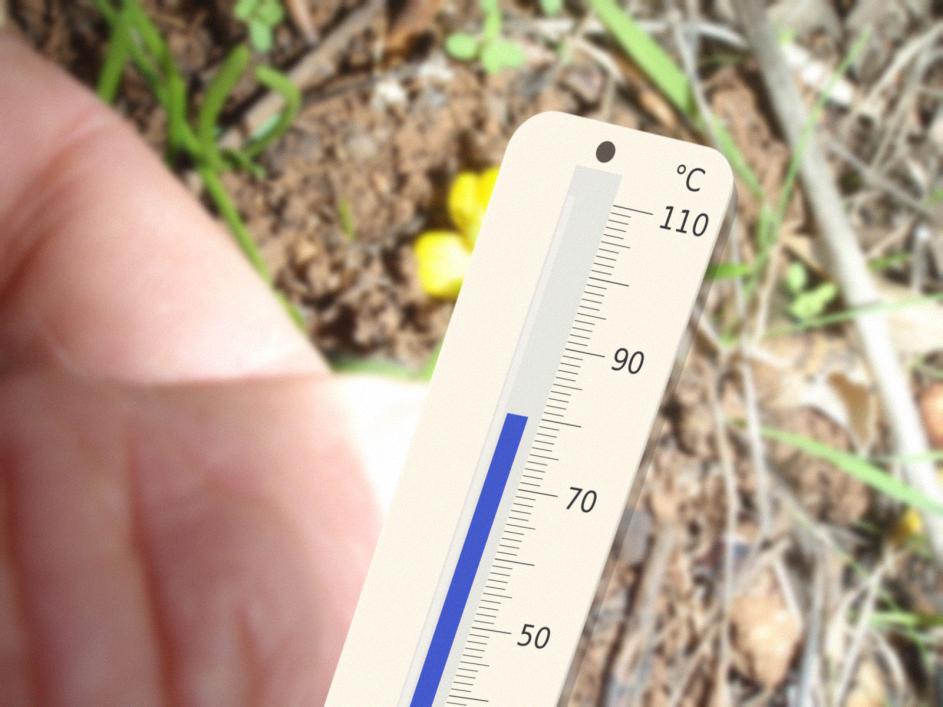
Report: 80,°C
